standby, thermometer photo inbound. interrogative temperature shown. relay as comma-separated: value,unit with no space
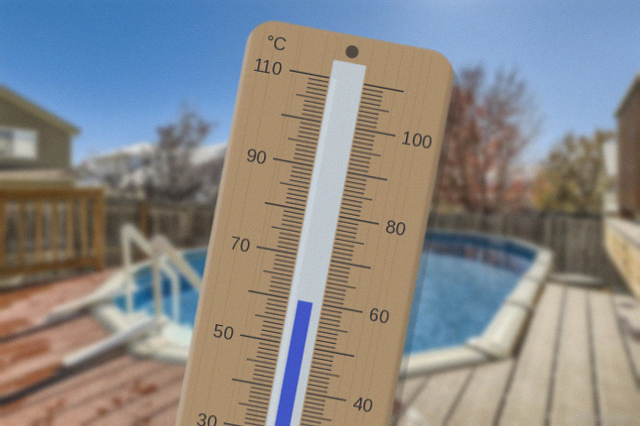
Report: 60,°C
